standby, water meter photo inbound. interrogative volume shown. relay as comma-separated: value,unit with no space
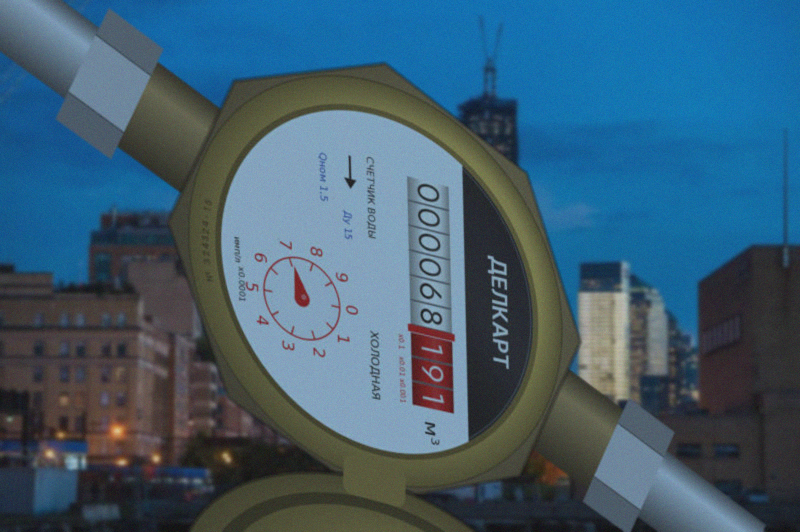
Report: 68.1917,m³
